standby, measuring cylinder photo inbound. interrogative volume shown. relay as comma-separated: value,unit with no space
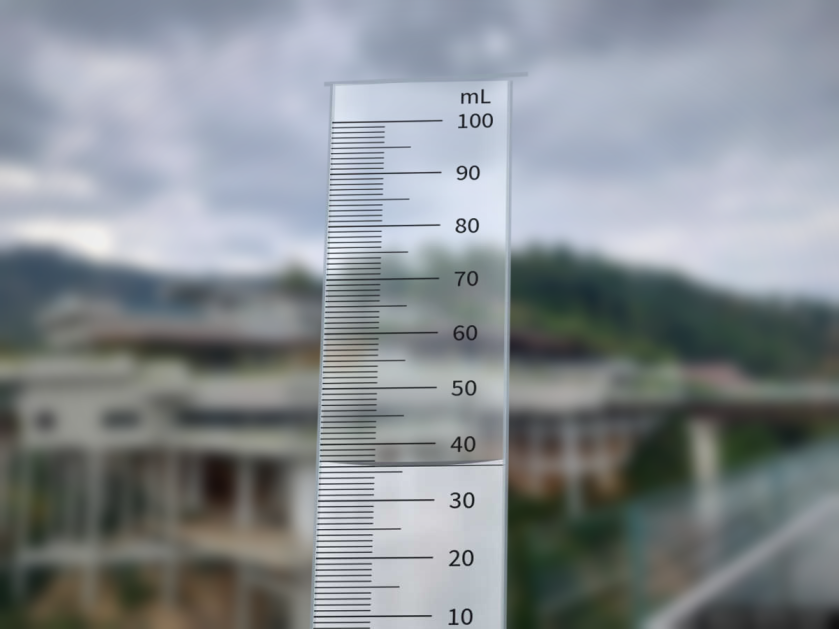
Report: 36,mL
